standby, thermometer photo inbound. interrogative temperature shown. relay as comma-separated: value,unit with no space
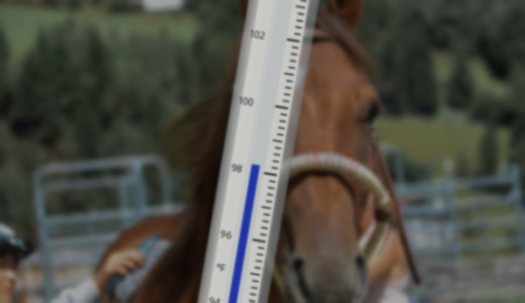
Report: 98.2,°F
